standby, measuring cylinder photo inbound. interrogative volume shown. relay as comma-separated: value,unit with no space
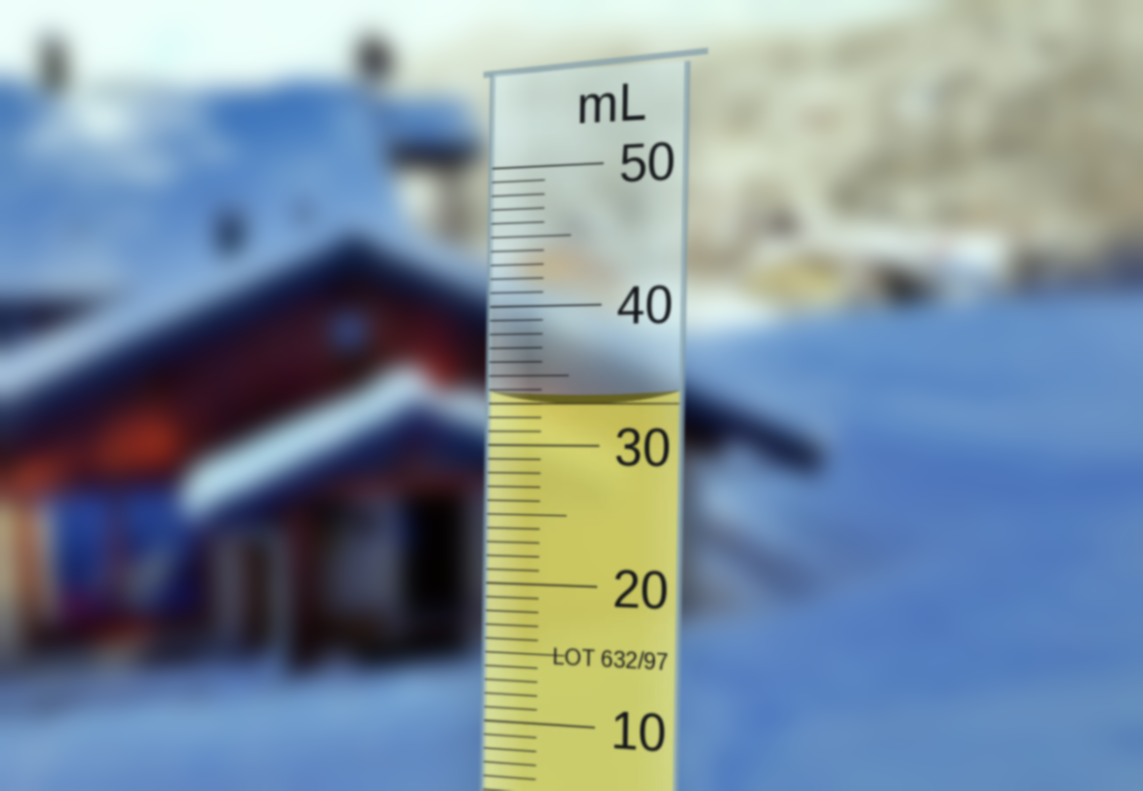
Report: 33,mL
